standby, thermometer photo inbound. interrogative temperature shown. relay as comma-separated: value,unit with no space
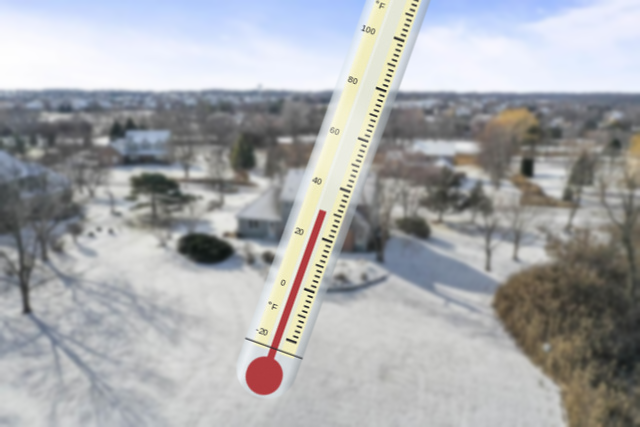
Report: 30,°F
